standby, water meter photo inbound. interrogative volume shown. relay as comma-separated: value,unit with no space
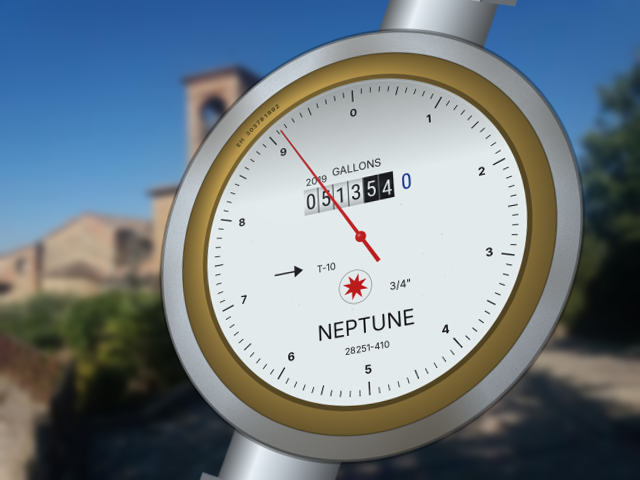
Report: 513539.1,gal
